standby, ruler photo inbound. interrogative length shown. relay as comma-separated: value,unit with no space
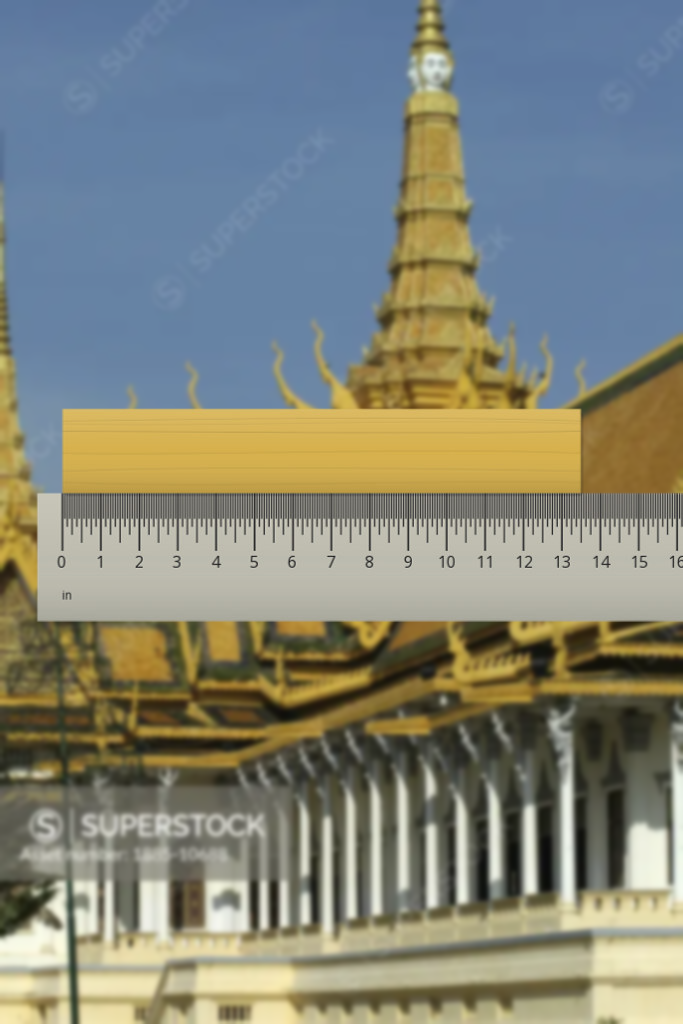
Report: 13.5,in
